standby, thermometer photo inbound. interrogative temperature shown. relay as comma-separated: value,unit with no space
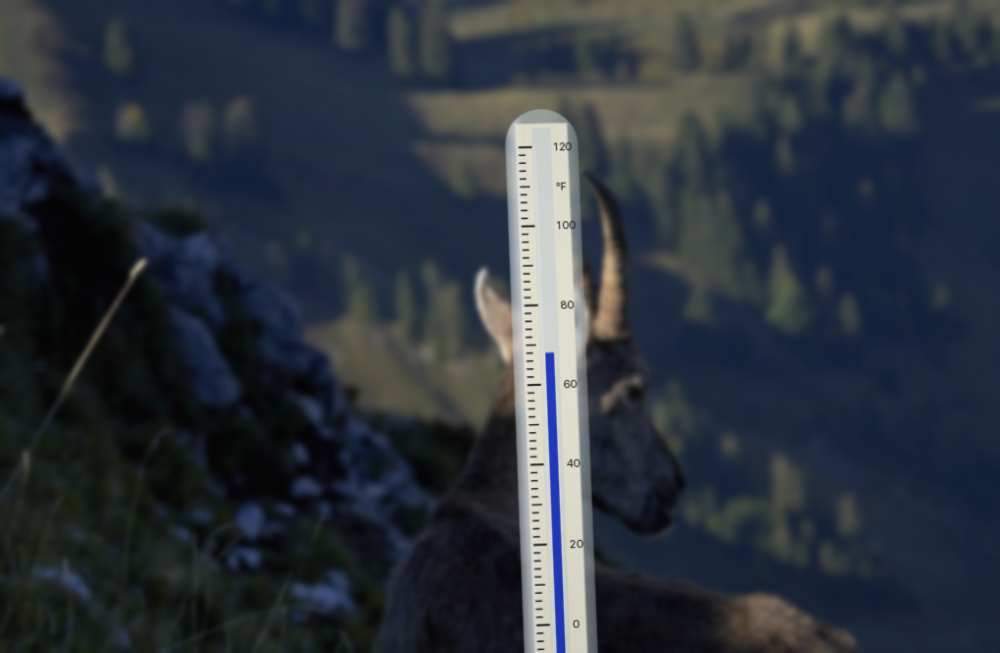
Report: 68,°F
